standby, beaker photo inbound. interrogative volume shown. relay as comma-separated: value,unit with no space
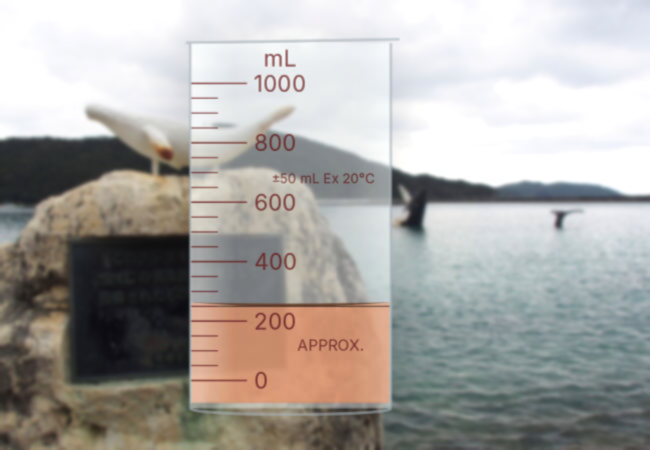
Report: 250,mL
